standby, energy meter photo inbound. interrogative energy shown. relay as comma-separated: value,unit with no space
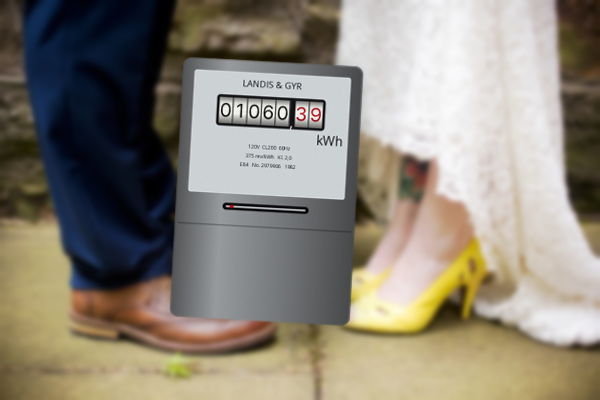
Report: 1060.39,kWh
